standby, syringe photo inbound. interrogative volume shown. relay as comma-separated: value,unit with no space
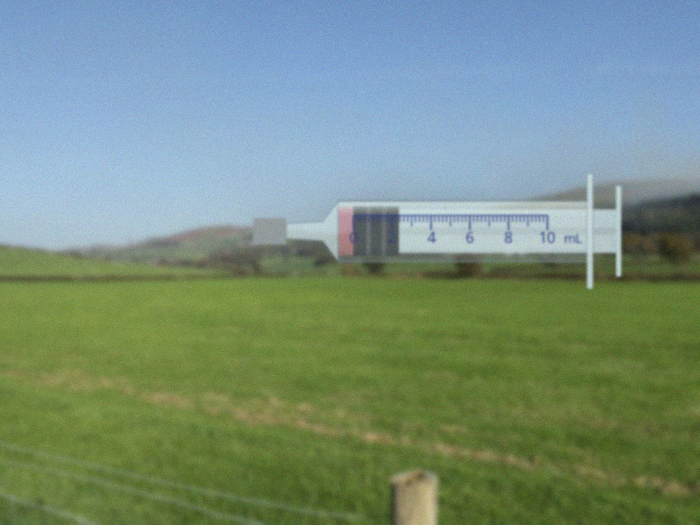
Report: 0,mL
